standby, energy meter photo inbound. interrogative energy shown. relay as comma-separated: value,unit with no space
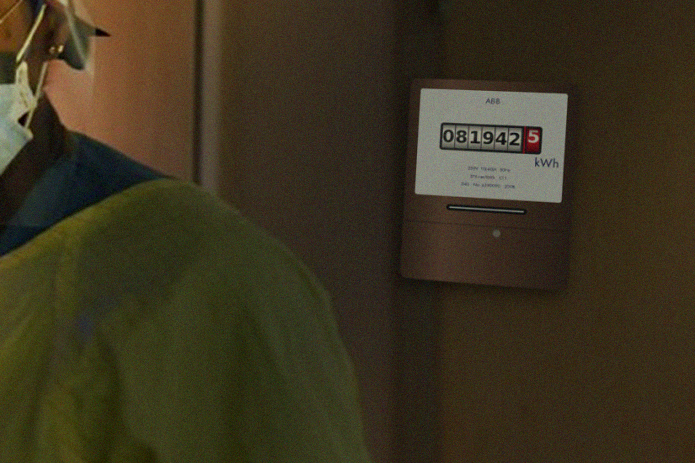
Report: 81942.5,kWh
